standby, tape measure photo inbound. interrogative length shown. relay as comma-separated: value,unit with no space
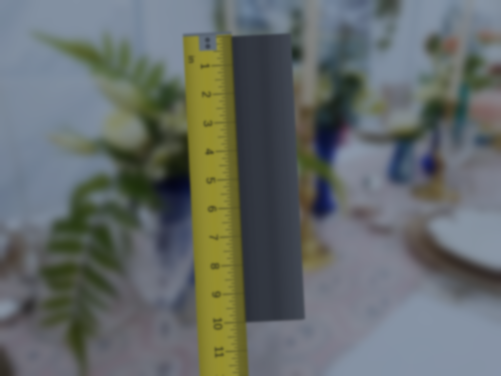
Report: 10,in
